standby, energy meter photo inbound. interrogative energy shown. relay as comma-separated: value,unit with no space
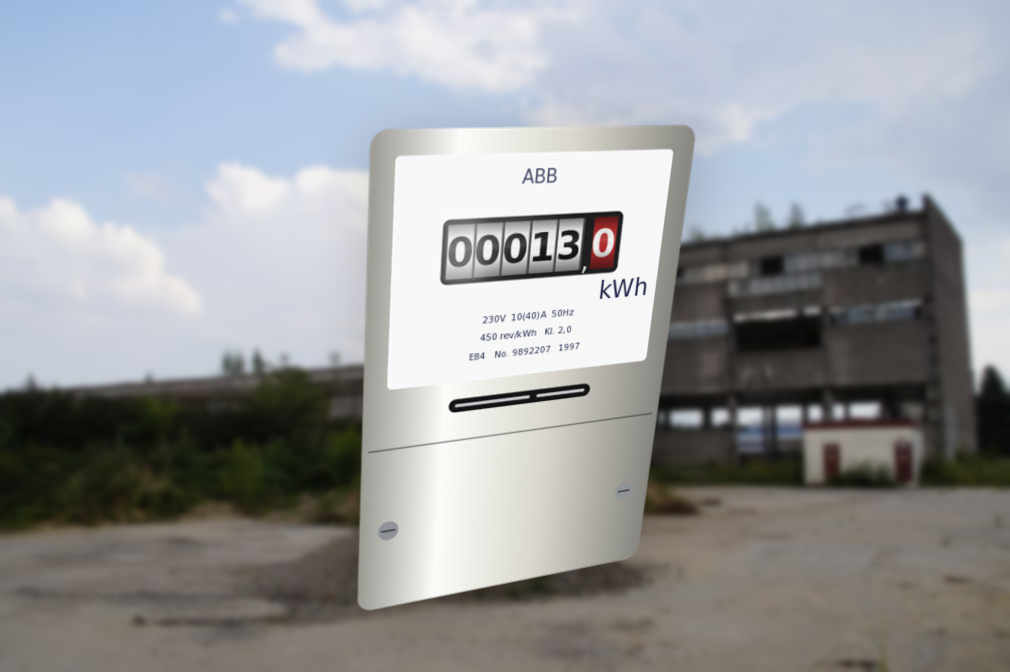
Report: 13.0,kWh
